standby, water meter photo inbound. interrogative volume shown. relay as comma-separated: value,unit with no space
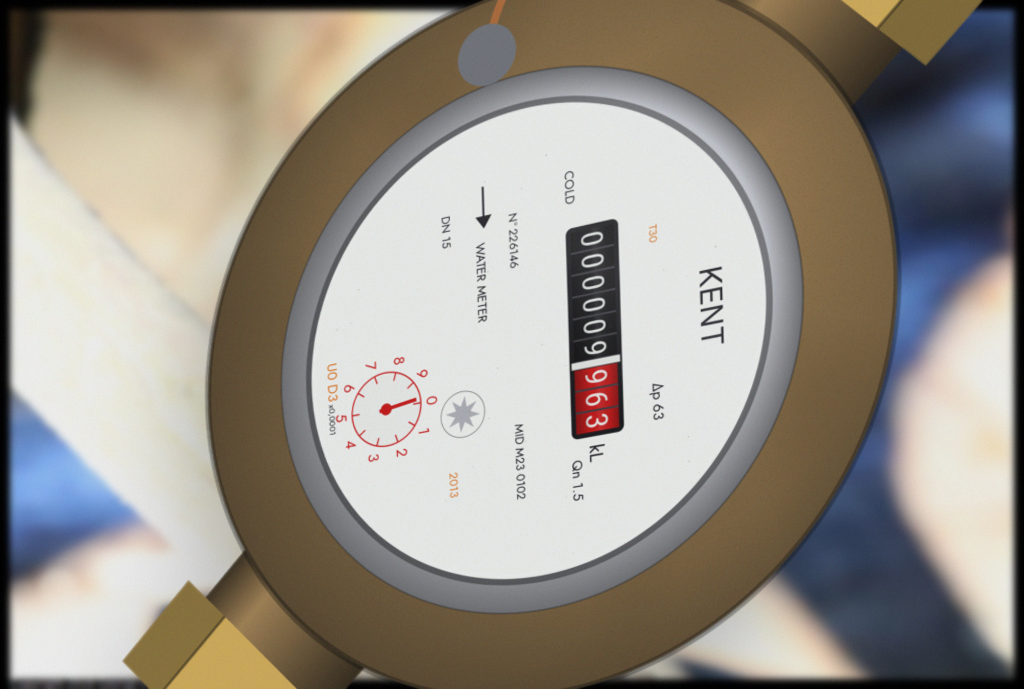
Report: 9.9629,kL
